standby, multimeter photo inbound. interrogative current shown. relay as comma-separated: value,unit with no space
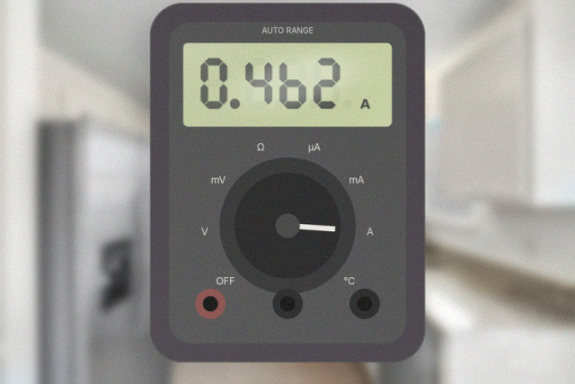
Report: 0.462,A
